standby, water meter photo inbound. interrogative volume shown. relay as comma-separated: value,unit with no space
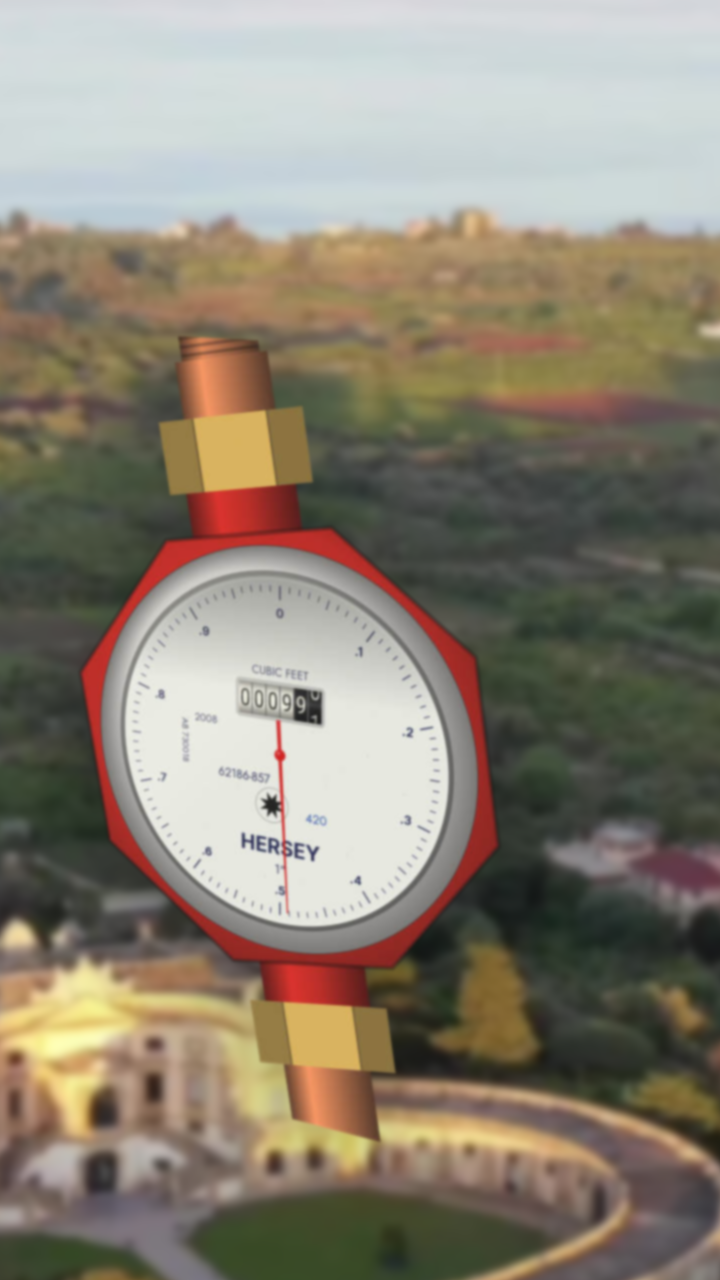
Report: 990.49,ft³
